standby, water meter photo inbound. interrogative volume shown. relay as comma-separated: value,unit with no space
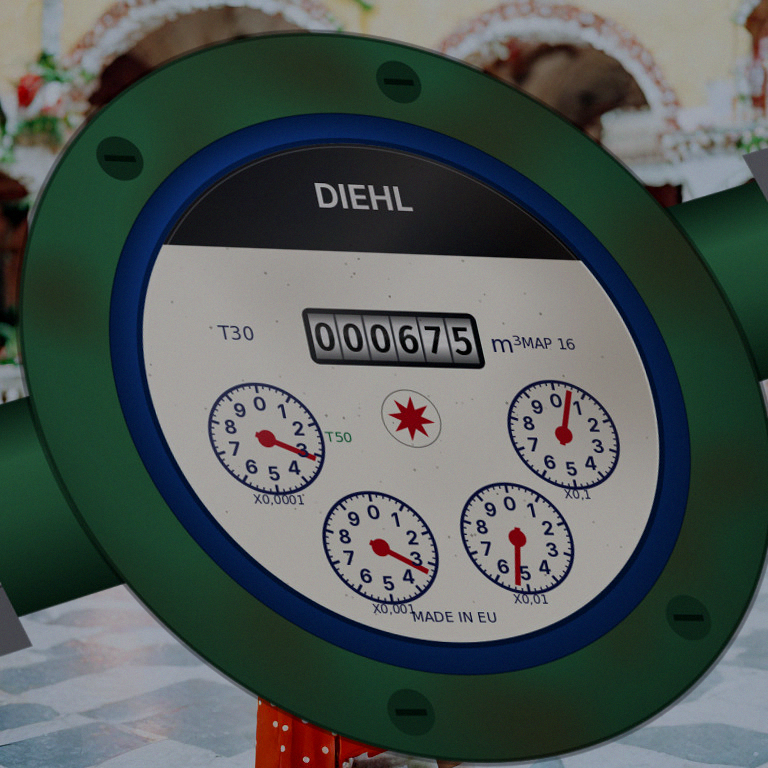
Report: 675.0533,m³
